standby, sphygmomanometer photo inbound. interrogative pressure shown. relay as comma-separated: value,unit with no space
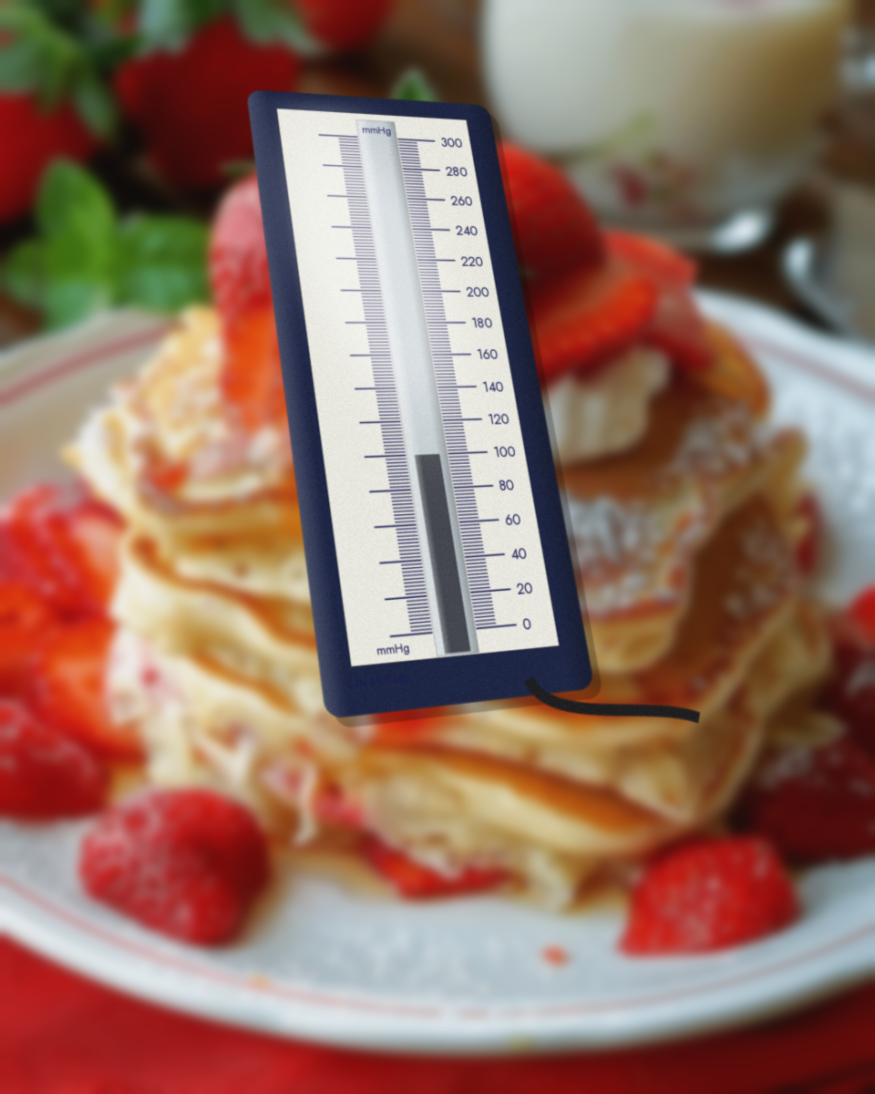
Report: 100,mmHg
